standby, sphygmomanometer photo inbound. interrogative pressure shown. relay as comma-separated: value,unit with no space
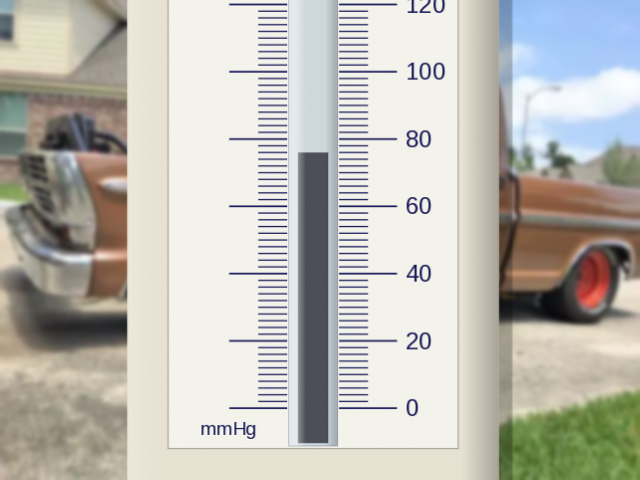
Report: 76,mmHg
